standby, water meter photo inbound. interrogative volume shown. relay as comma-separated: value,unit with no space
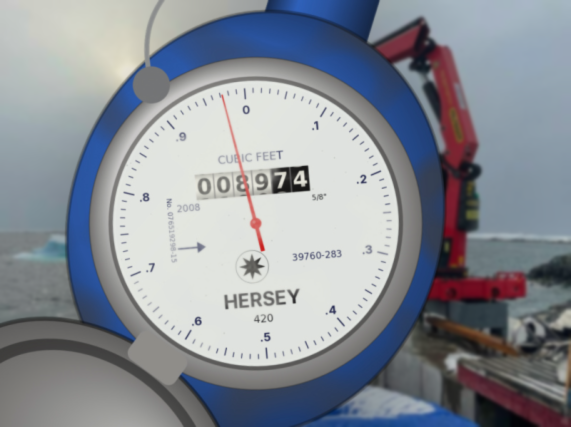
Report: 8973.97,ft³
